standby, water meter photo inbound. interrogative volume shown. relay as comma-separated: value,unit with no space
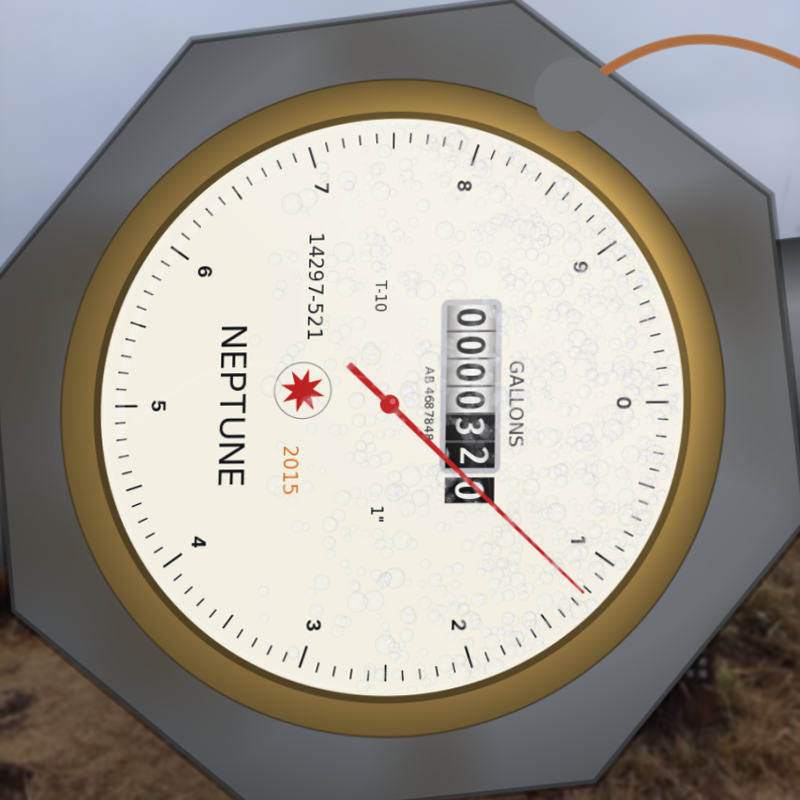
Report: 321.2,gal
